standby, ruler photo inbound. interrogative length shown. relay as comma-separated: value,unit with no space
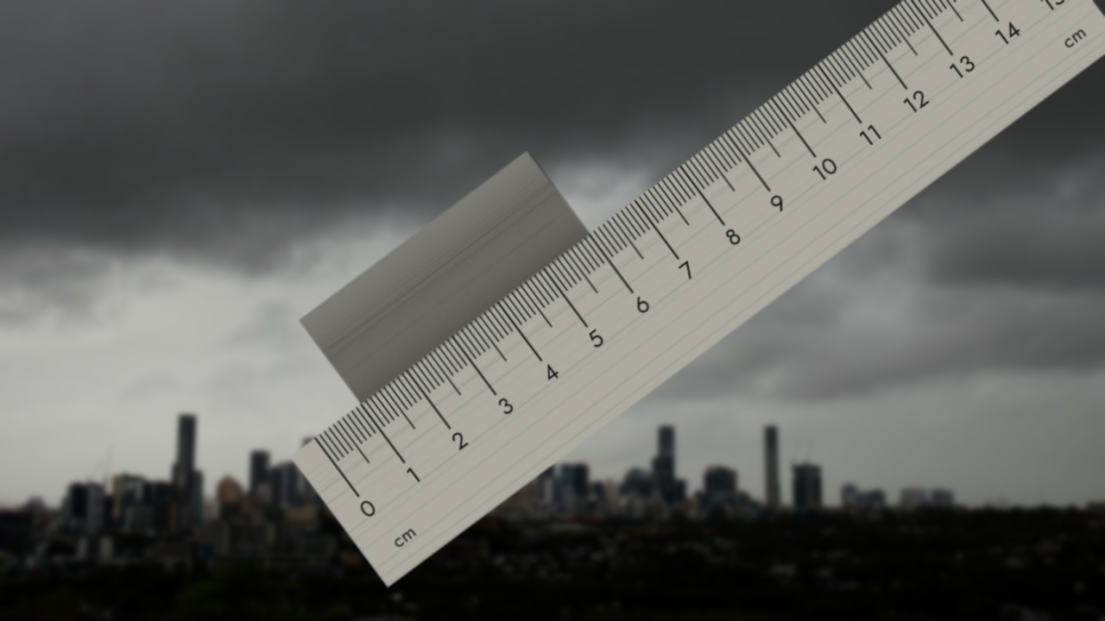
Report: 5,cm
